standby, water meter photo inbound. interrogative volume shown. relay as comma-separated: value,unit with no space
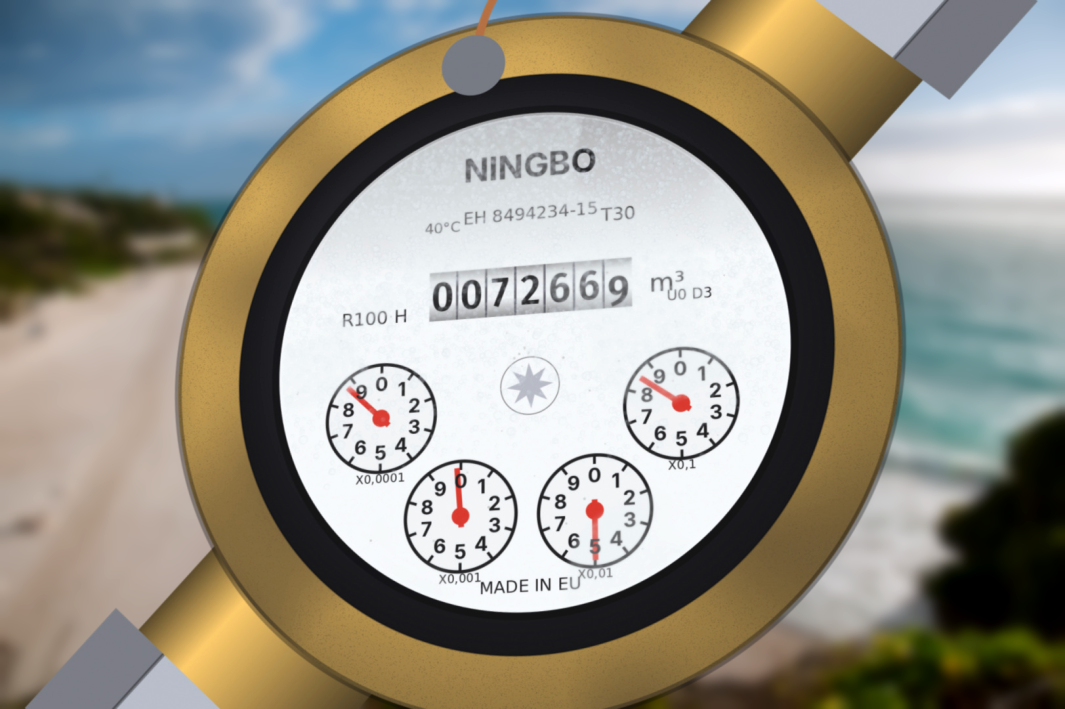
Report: 72668.8498,m³
